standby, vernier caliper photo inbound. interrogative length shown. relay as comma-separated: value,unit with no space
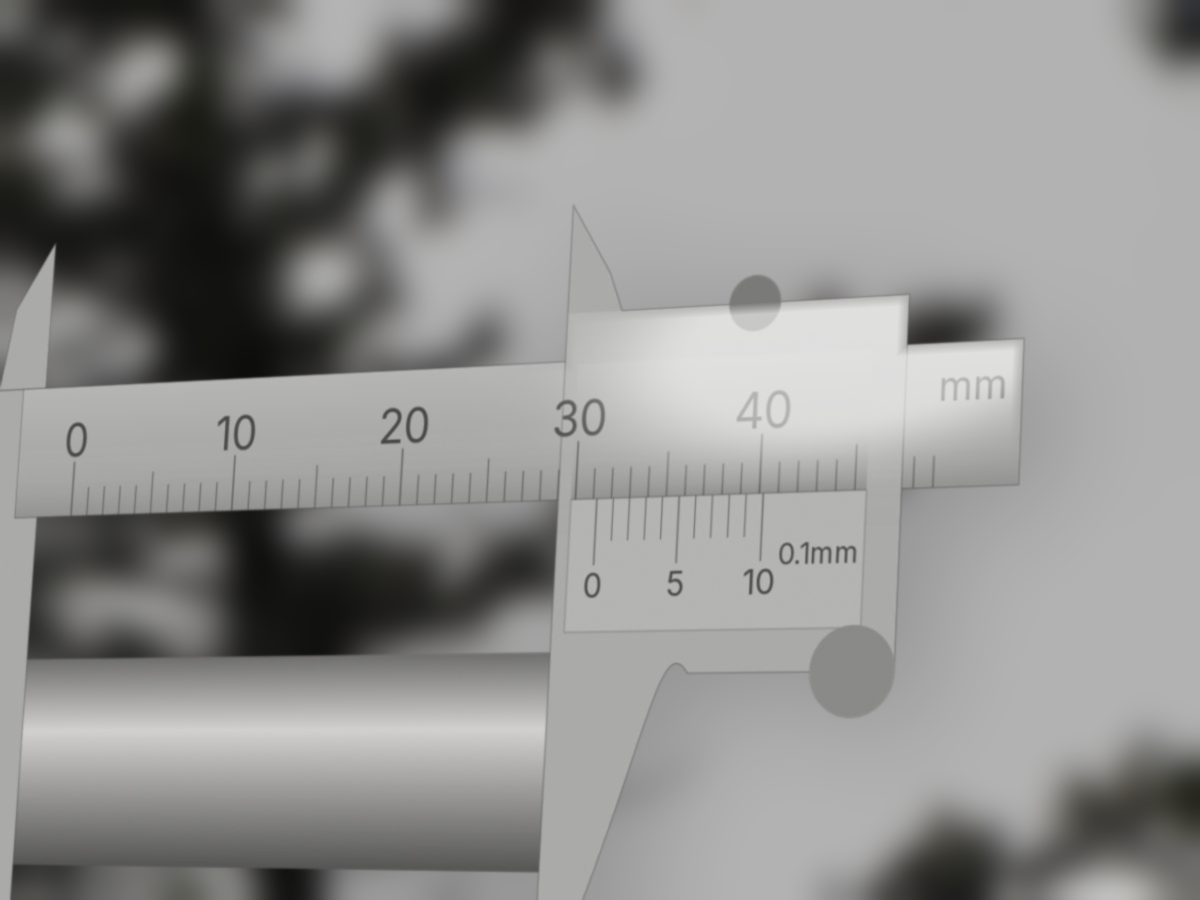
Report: 31.2,mm
